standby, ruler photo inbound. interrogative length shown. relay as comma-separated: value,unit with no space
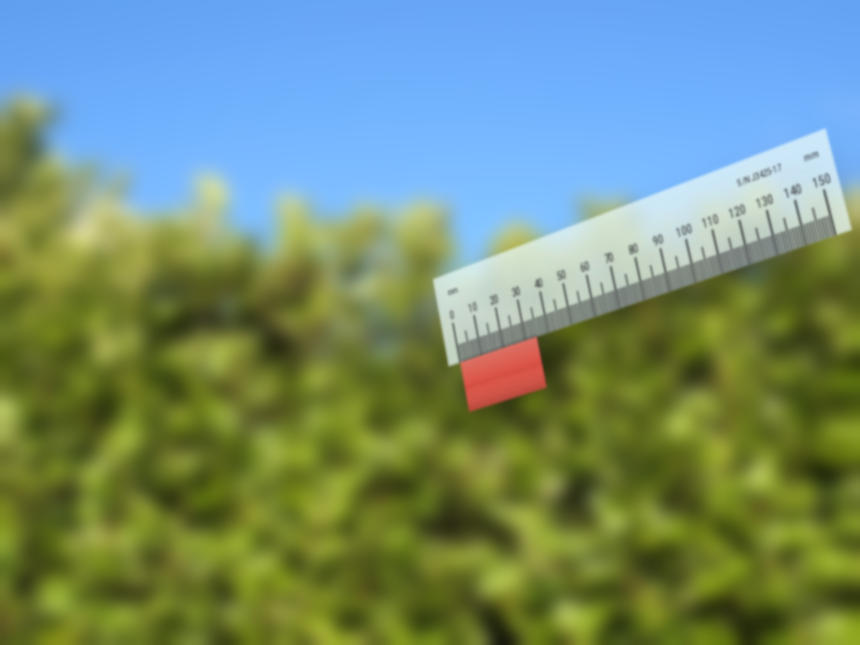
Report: 35,mm
